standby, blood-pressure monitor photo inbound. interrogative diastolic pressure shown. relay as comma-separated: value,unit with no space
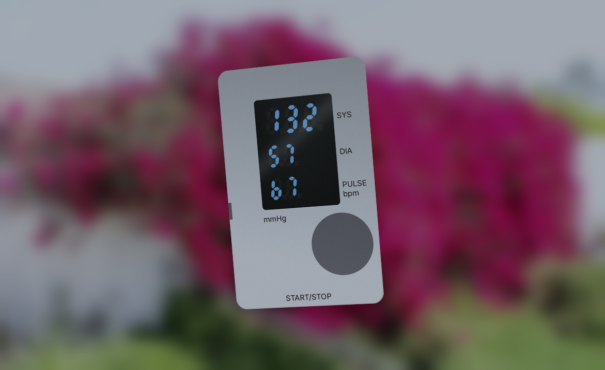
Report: 57,mmHg
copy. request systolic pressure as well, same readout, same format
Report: 132,mmHg
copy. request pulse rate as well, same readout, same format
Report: 67,bpm
